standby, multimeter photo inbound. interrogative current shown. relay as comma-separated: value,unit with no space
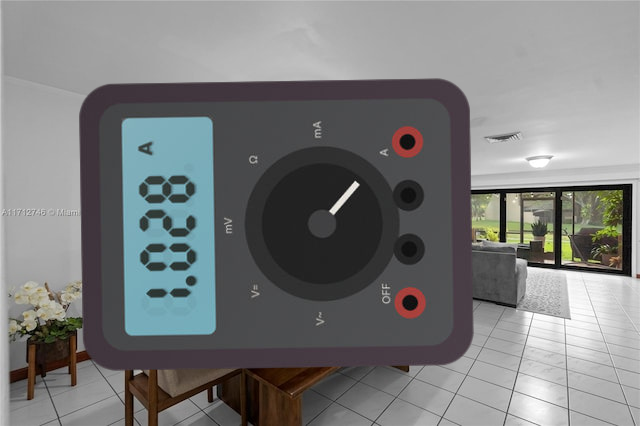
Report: 1.028,A
